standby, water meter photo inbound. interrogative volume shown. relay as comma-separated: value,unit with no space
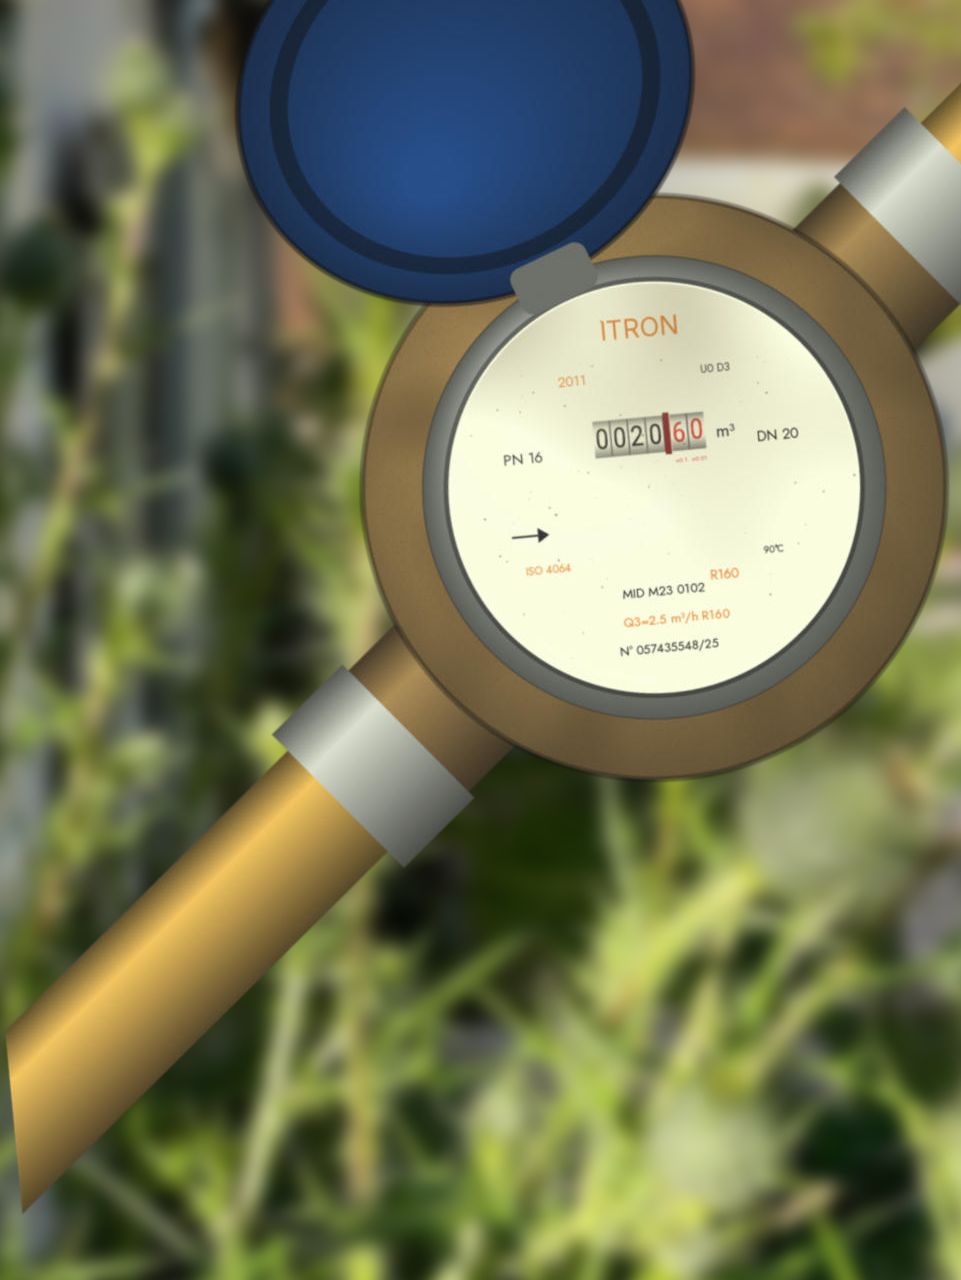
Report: 20.60,m³
